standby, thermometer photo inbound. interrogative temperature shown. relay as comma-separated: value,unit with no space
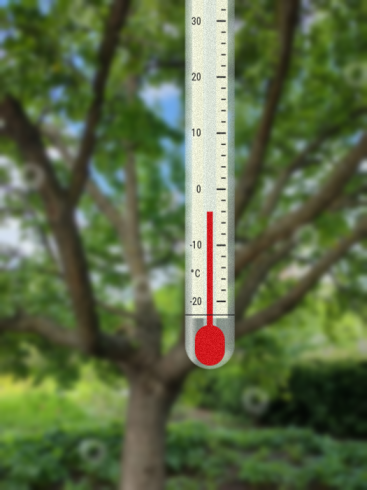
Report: -4,°C
